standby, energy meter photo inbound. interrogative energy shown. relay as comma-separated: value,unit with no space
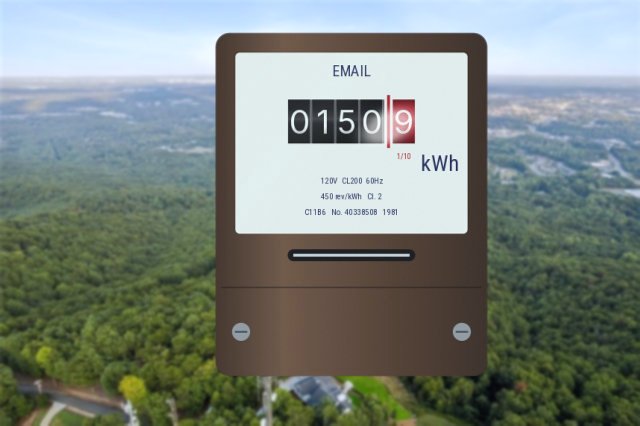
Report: 150.9,kWh
